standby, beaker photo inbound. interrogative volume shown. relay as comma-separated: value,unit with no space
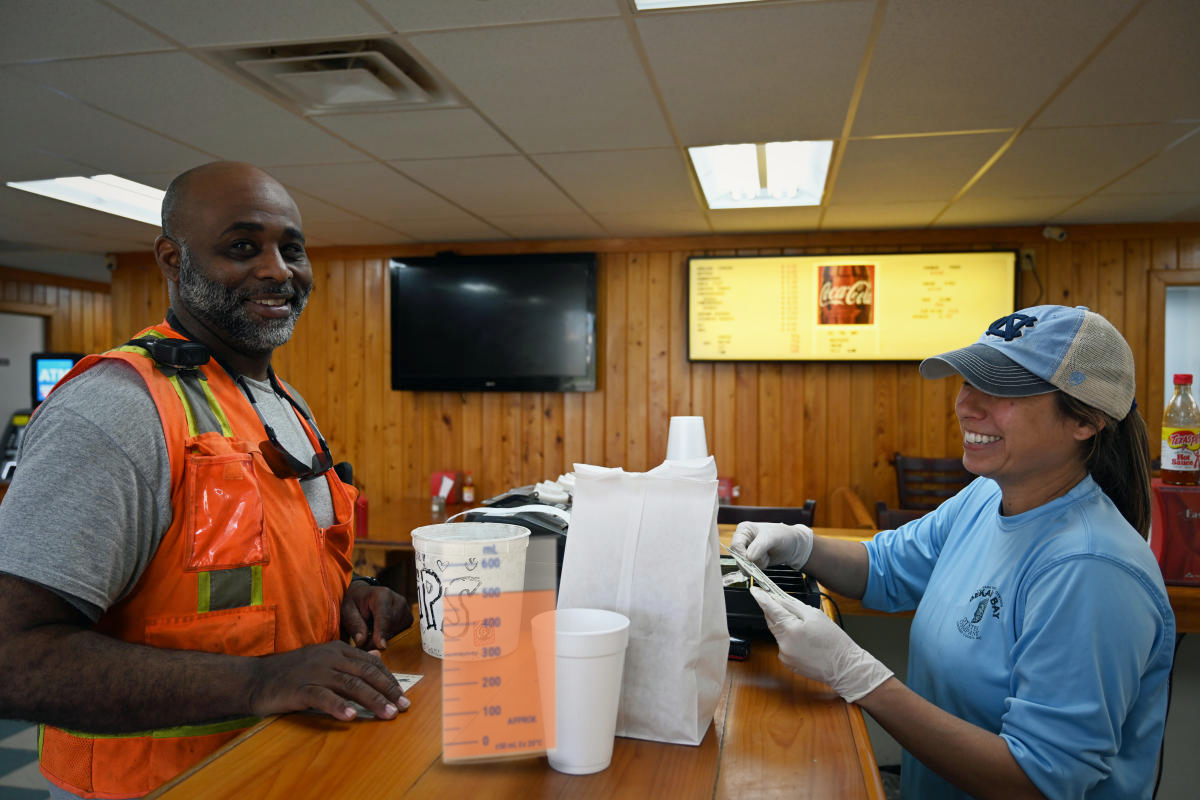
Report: 500,mL
